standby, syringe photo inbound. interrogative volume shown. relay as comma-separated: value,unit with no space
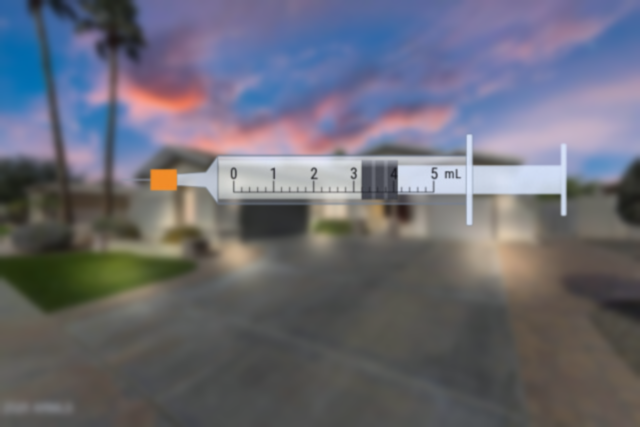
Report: 3.2,mL
